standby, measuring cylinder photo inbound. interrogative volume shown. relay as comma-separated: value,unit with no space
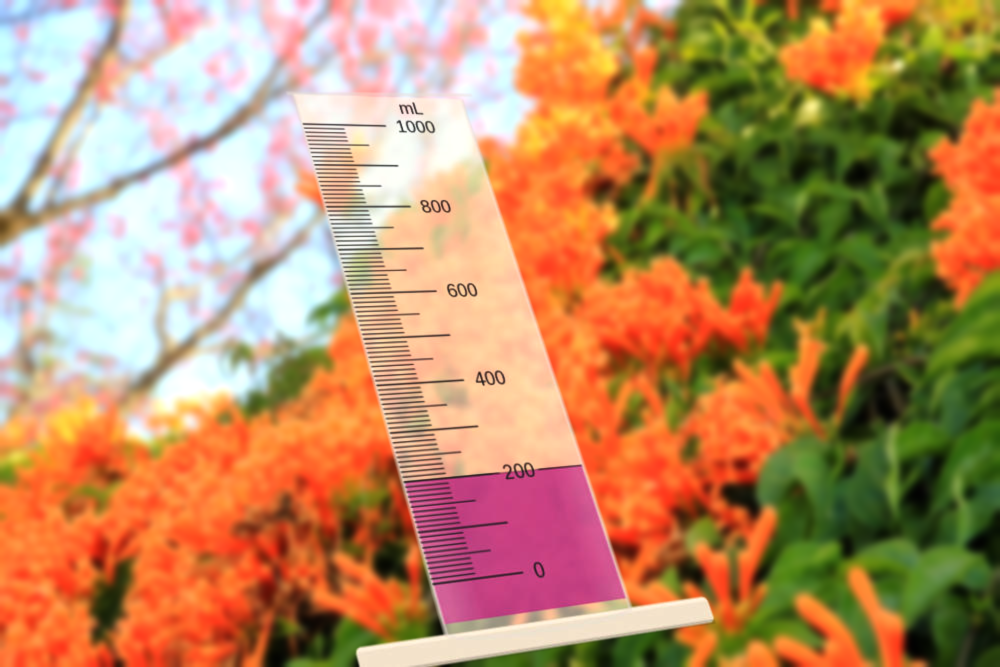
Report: 200,mL
